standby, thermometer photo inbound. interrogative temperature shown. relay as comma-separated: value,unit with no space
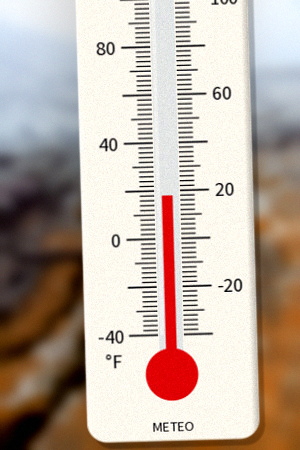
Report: 18,°F
